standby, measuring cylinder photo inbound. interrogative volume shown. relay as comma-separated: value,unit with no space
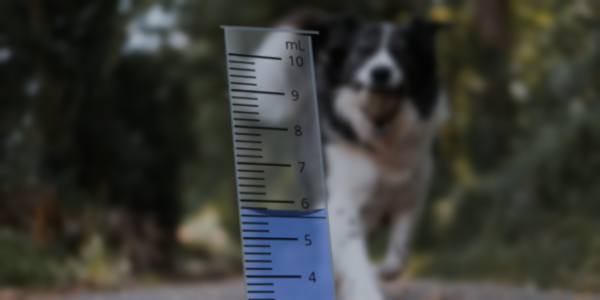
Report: 5.6,mL
